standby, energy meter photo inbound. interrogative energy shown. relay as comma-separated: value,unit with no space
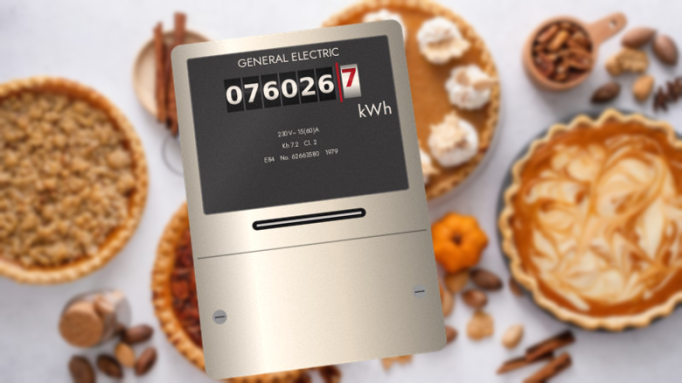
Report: 76026.7,kWh
